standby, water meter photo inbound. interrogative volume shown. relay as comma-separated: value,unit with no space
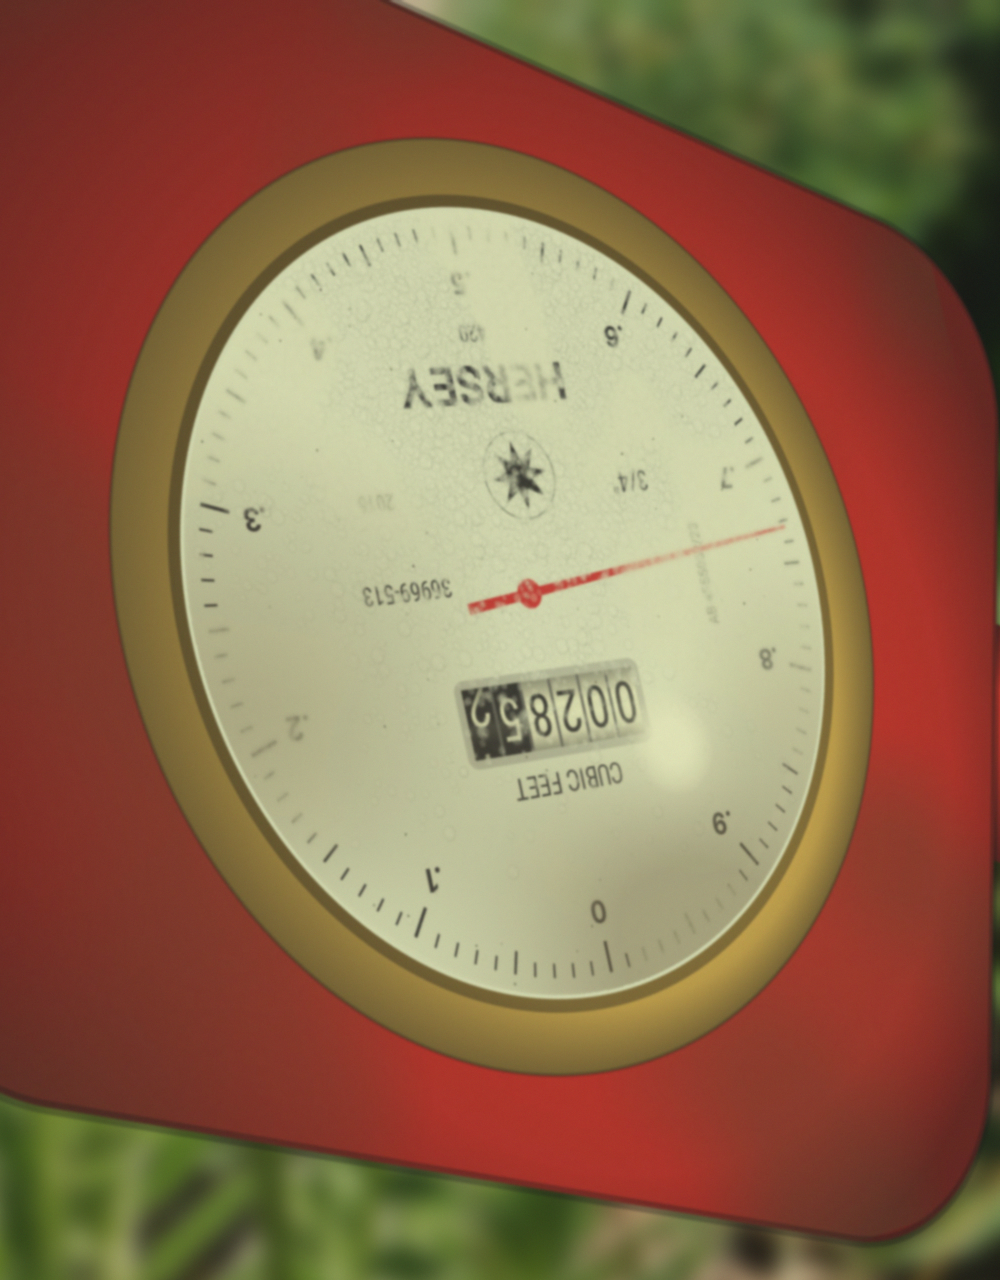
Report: 2851.73,ft³
